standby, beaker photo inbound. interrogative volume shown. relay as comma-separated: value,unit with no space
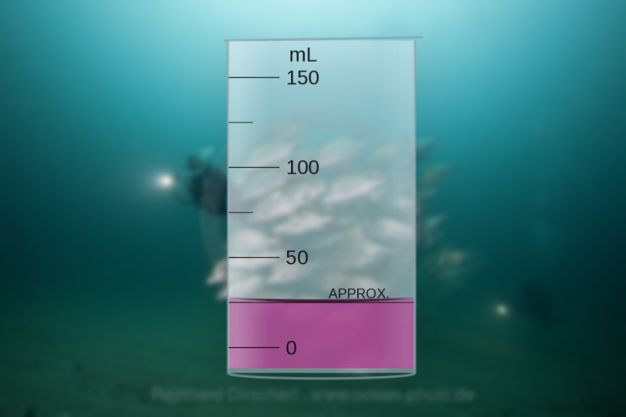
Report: 25,mL
